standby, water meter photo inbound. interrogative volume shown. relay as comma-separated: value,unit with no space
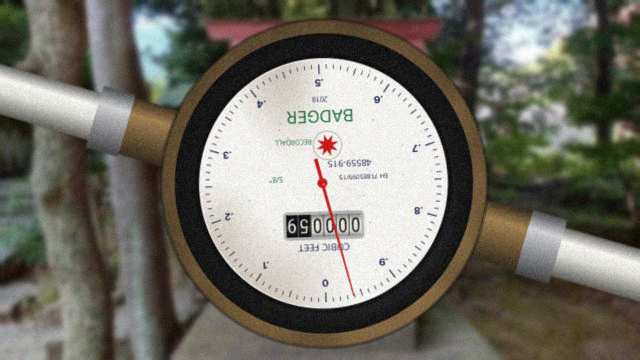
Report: 58.96,ft³
